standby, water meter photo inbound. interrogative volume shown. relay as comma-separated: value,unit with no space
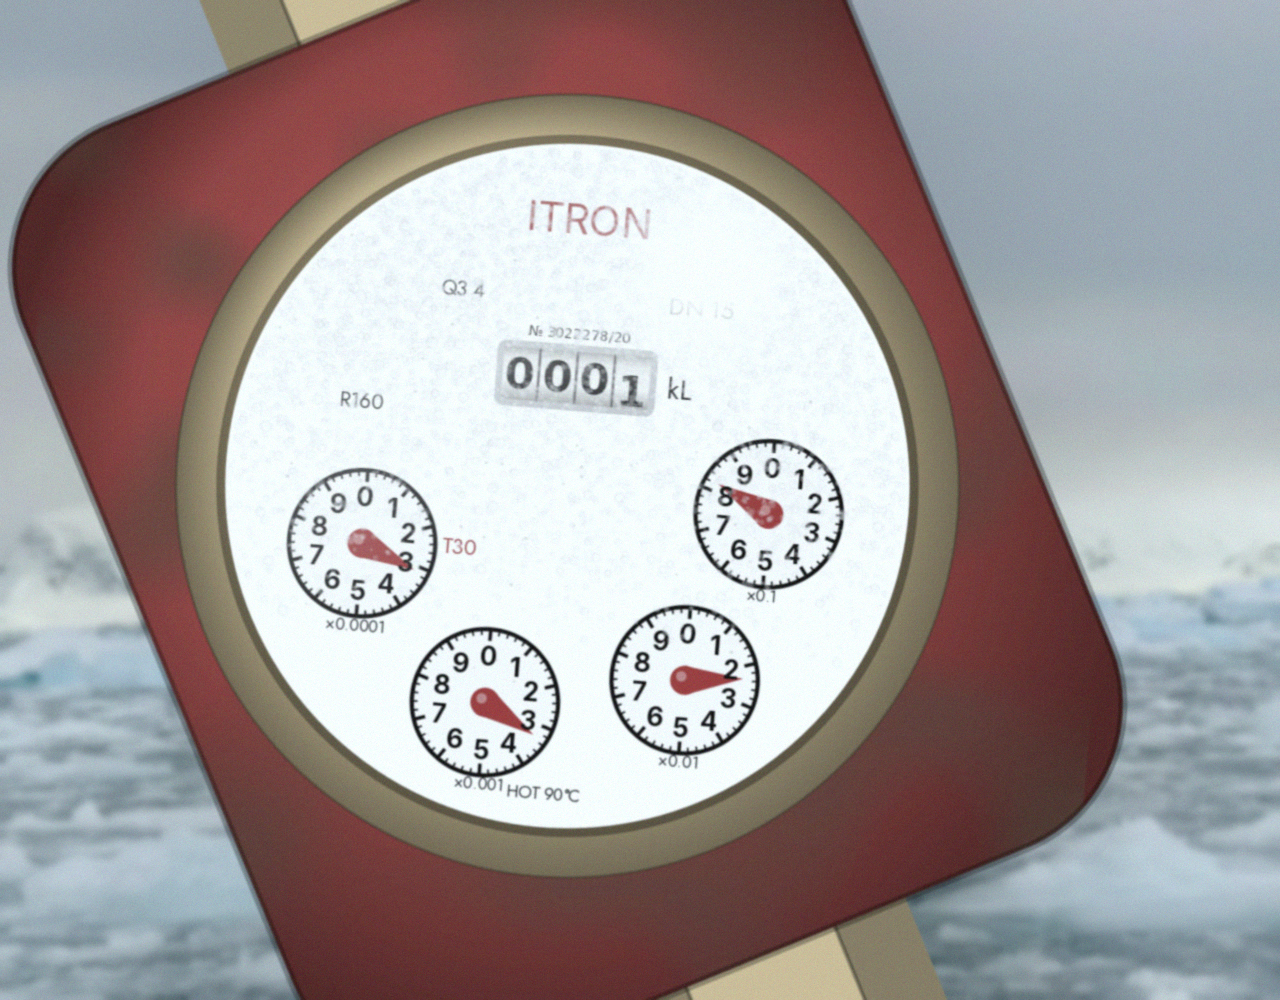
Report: 0.8233,kL
